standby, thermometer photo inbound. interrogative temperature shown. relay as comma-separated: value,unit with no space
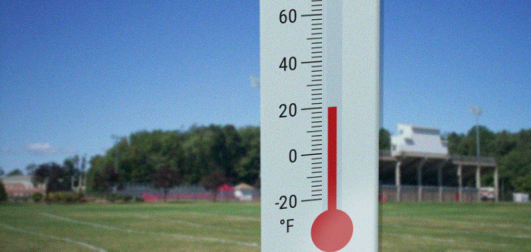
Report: 20,°F
